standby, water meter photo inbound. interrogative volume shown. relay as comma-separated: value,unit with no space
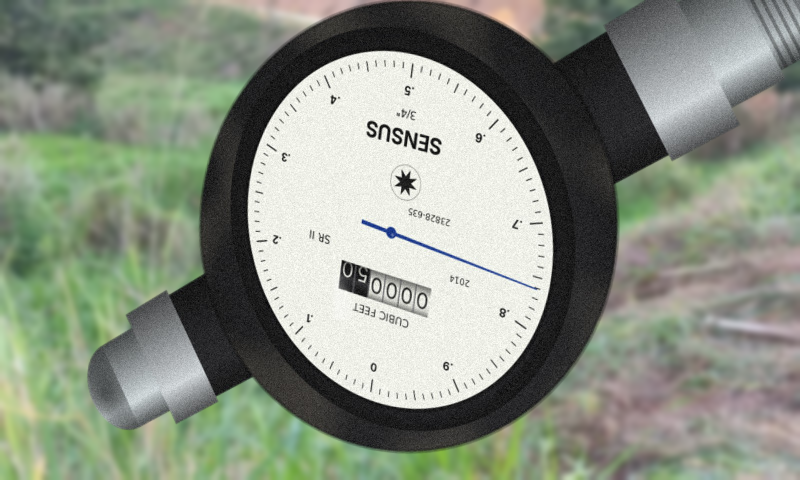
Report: 49.76,ft³
